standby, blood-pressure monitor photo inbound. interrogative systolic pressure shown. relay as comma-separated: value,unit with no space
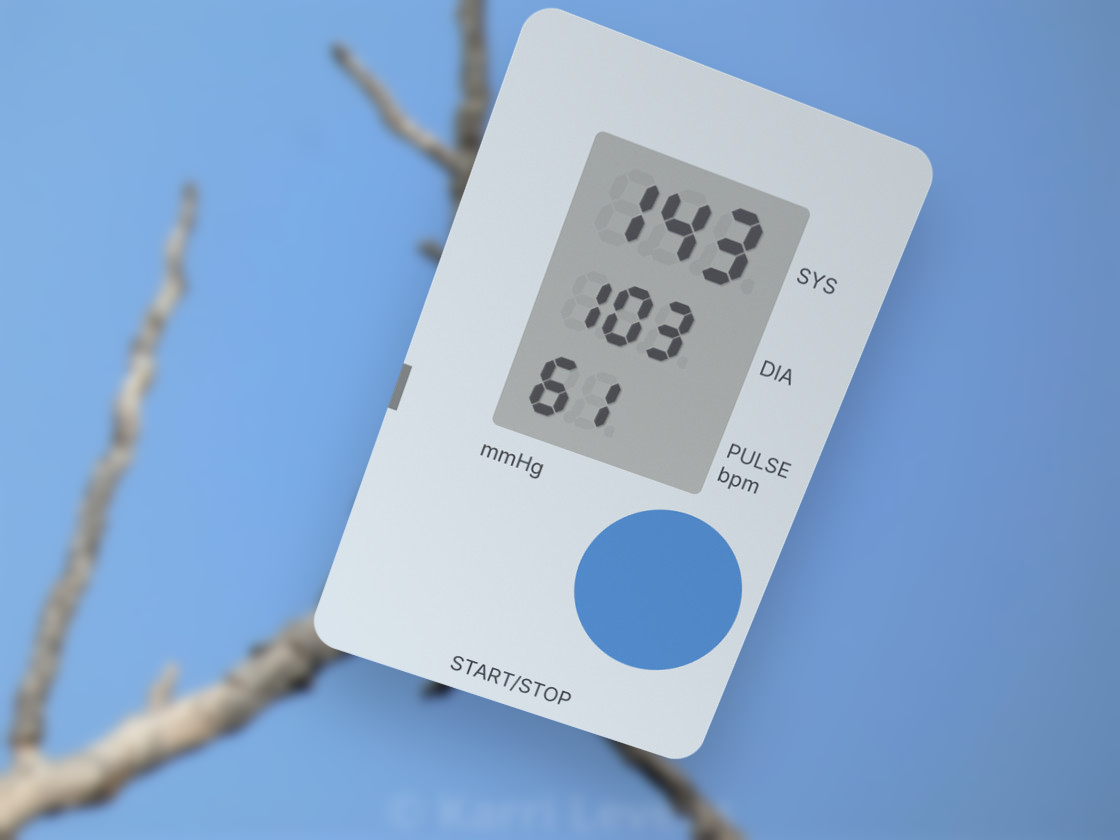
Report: 143,mmHg
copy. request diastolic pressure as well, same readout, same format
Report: 103,mmHg
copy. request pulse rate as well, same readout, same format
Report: 61,bpm
